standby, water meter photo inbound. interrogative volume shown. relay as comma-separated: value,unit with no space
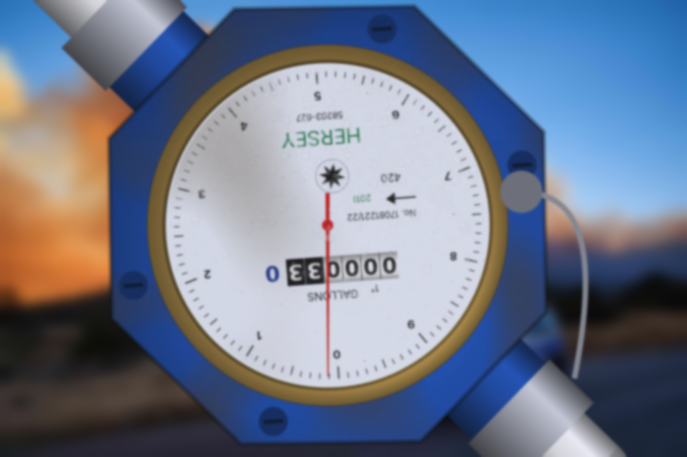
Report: 330.1,gal
